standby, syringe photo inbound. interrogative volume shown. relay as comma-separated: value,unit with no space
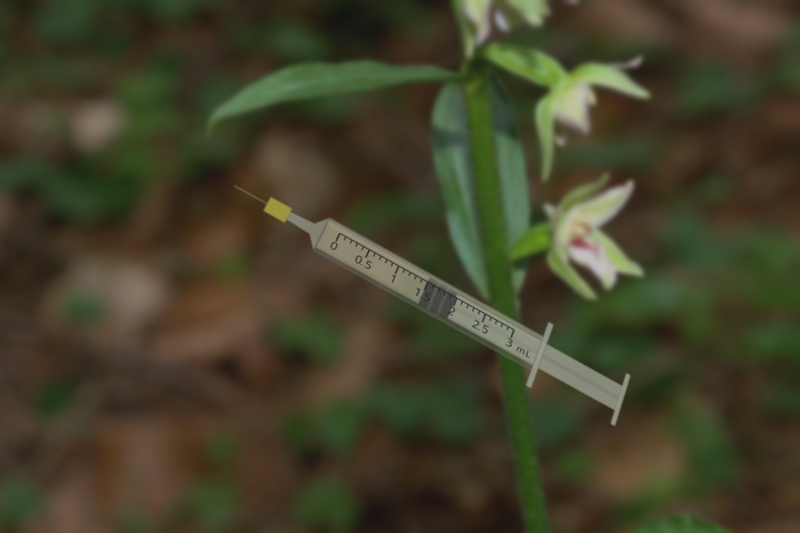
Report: 1.5,mL
